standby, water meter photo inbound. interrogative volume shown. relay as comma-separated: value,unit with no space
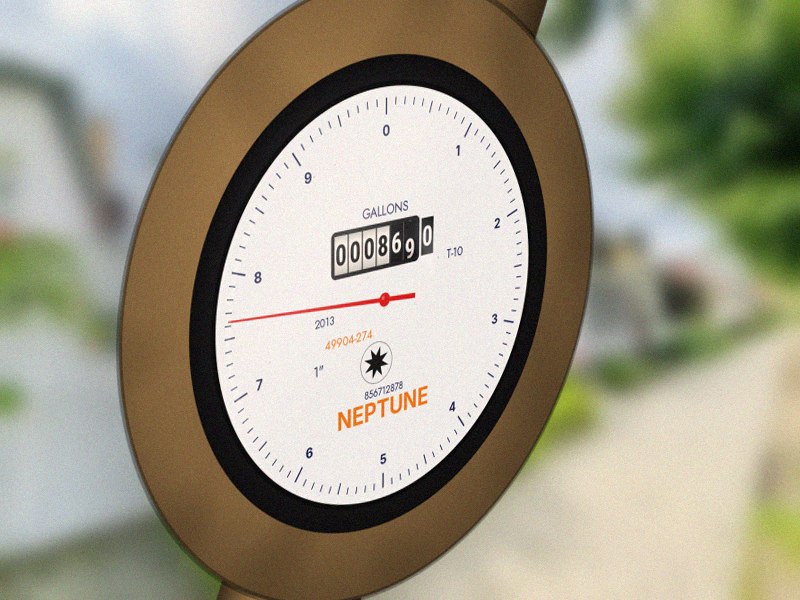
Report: 8687.6,gal
